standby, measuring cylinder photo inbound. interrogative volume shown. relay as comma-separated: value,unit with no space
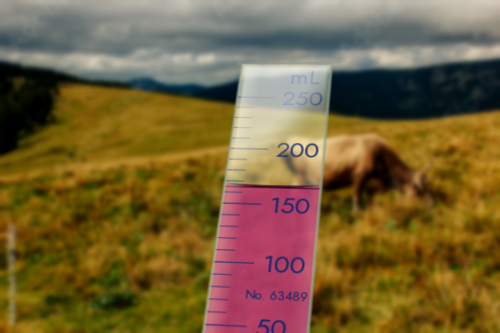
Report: 165,mL
